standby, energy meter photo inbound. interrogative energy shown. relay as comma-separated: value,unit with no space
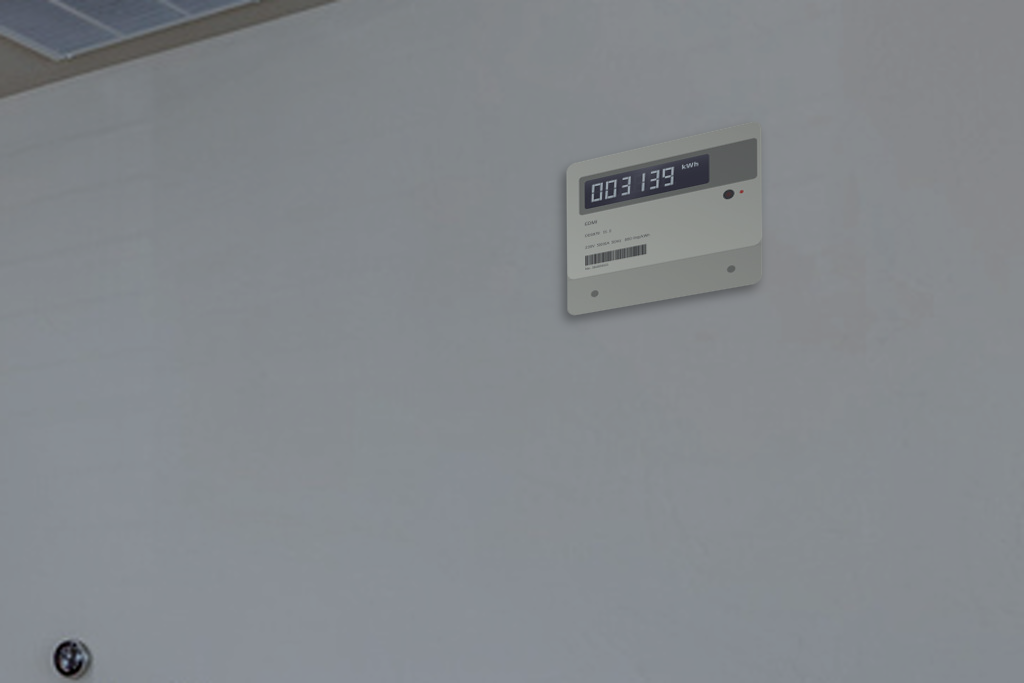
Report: 3139,kWh
